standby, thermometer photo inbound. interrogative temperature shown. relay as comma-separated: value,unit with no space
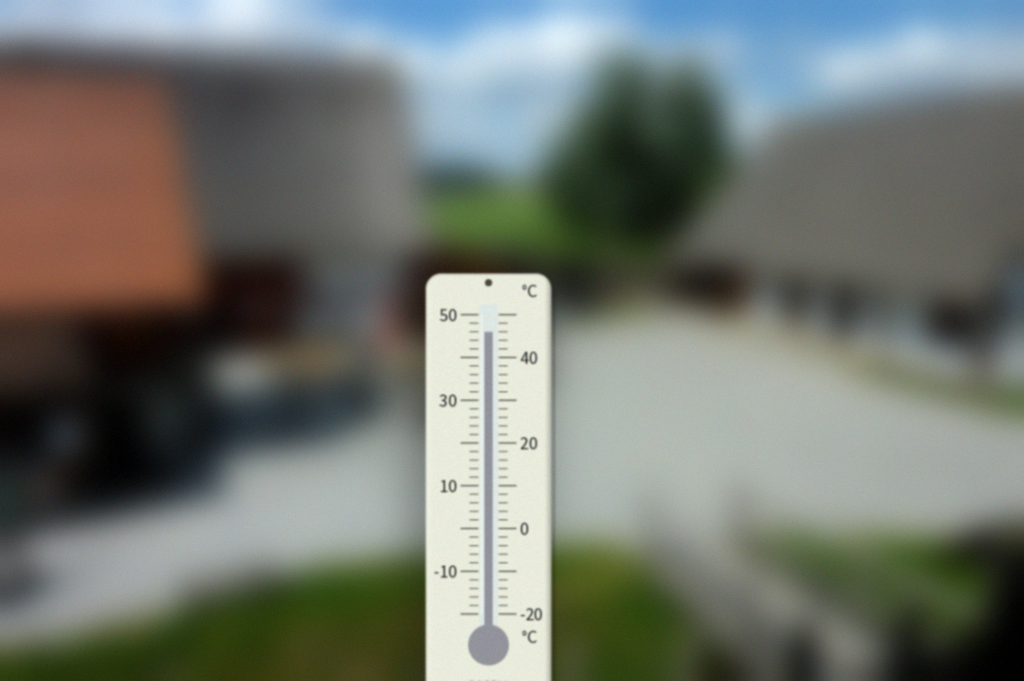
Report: 46,°C
